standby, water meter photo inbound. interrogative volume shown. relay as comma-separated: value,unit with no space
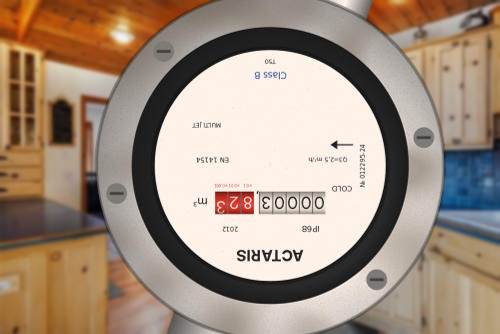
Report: 3.823,m³
